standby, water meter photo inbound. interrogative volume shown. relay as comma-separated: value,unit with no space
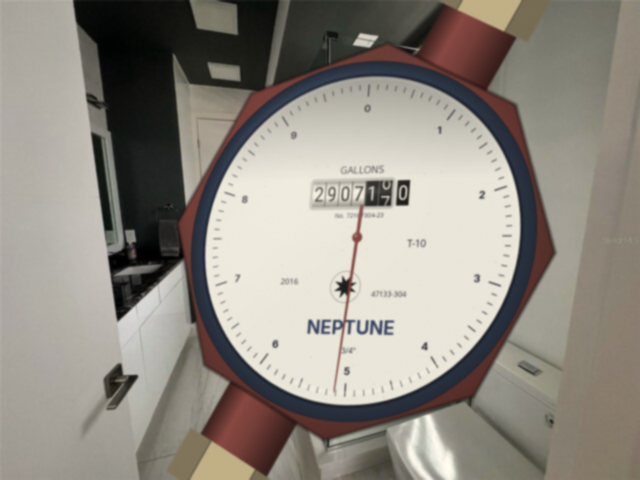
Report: 2907165.1,gal
